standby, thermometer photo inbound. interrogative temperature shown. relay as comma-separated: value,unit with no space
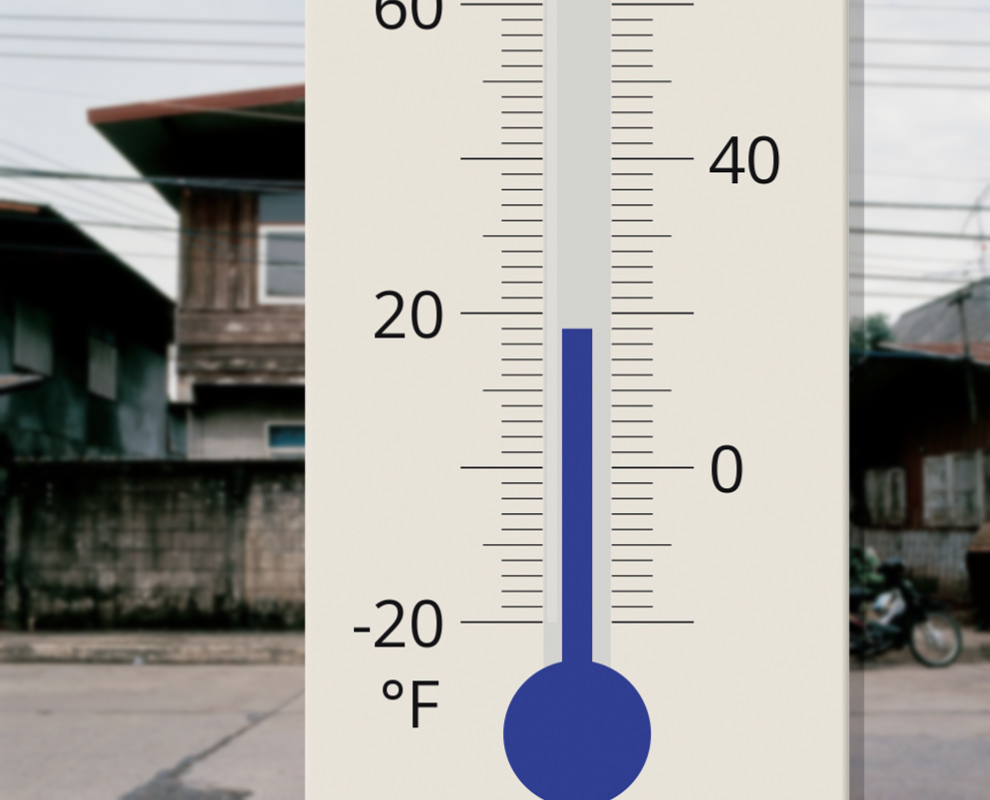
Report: 18,°F
